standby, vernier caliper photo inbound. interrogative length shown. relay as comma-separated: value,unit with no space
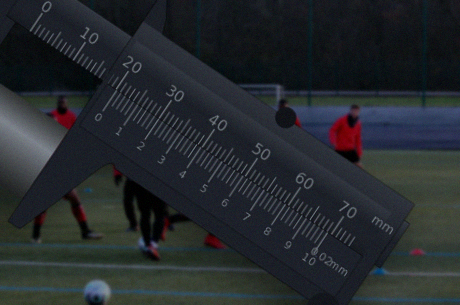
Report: 20.2,mm
